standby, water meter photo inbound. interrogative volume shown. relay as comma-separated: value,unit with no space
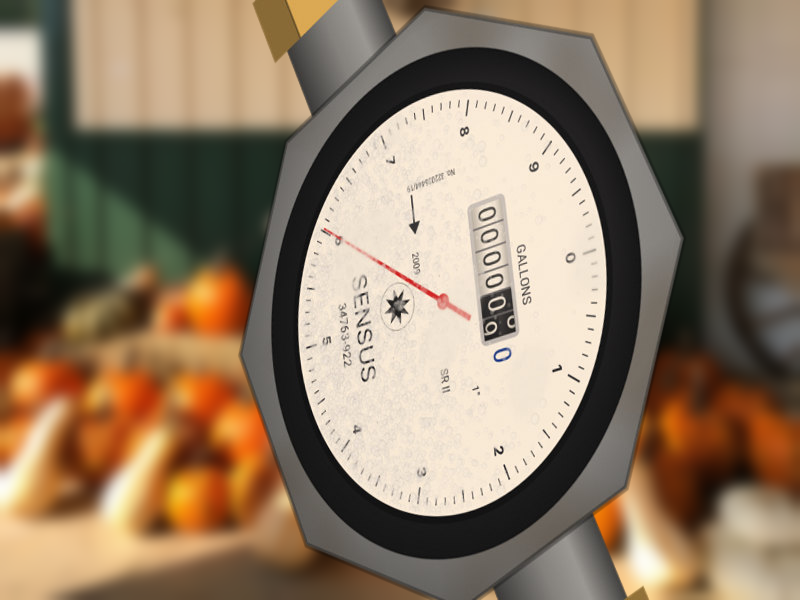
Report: 86.0,gal
